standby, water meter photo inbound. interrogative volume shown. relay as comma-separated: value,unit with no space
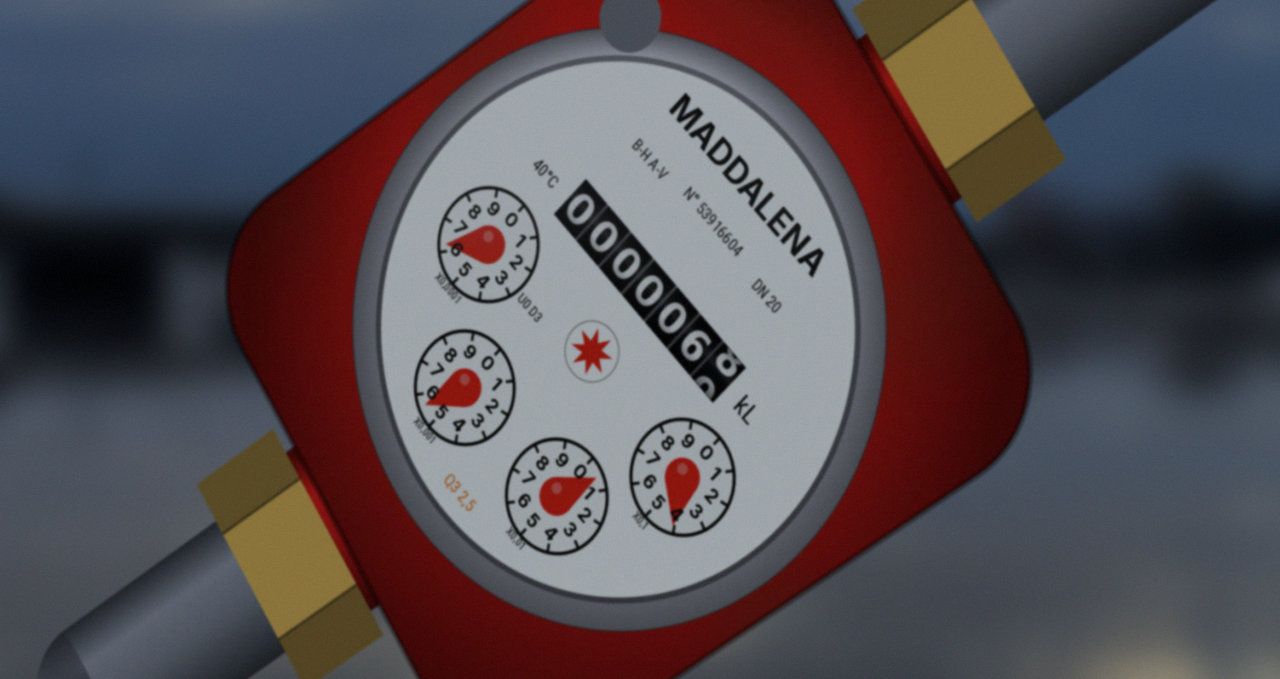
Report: 68.4056,kL
